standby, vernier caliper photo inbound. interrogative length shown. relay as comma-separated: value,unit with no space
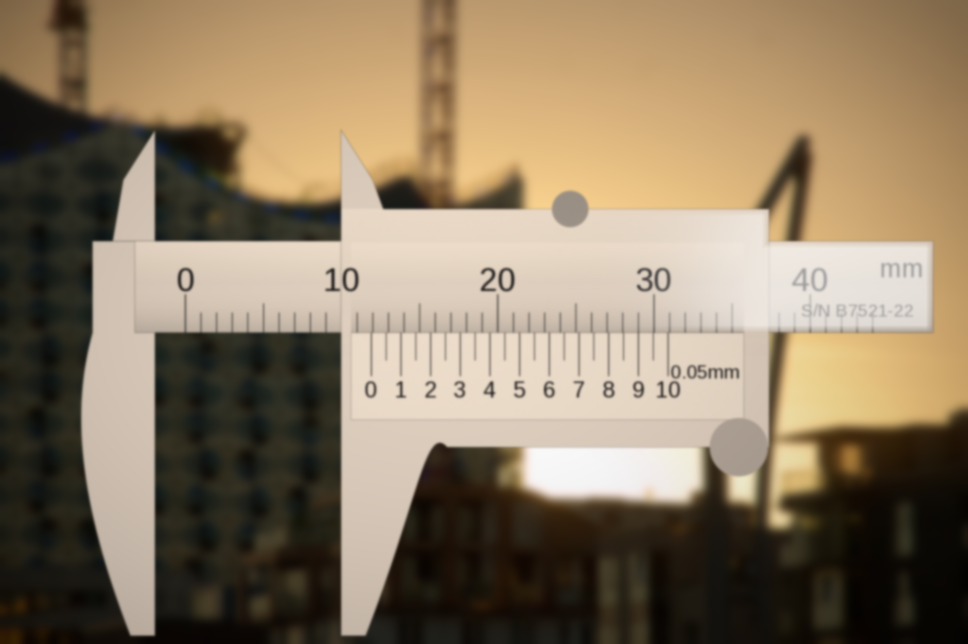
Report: 11.9,mm
